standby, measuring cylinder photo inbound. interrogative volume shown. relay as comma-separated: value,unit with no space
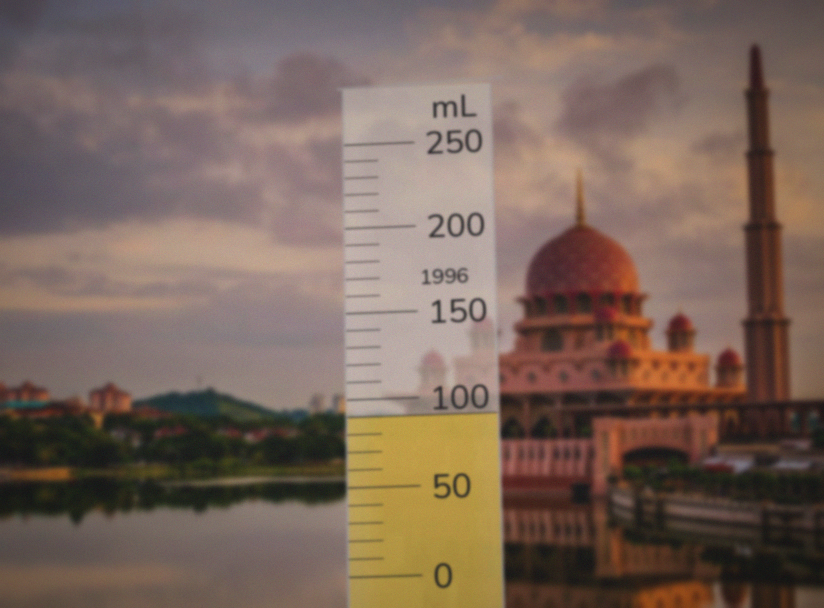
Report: 90,mL
